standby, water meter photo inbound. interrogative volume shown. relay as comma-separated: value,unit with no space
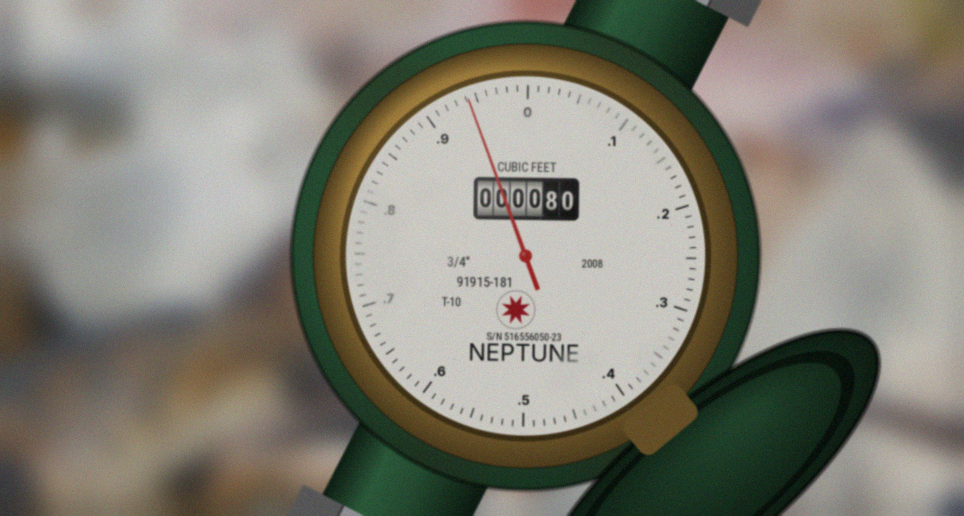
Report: 79.94,ft³
